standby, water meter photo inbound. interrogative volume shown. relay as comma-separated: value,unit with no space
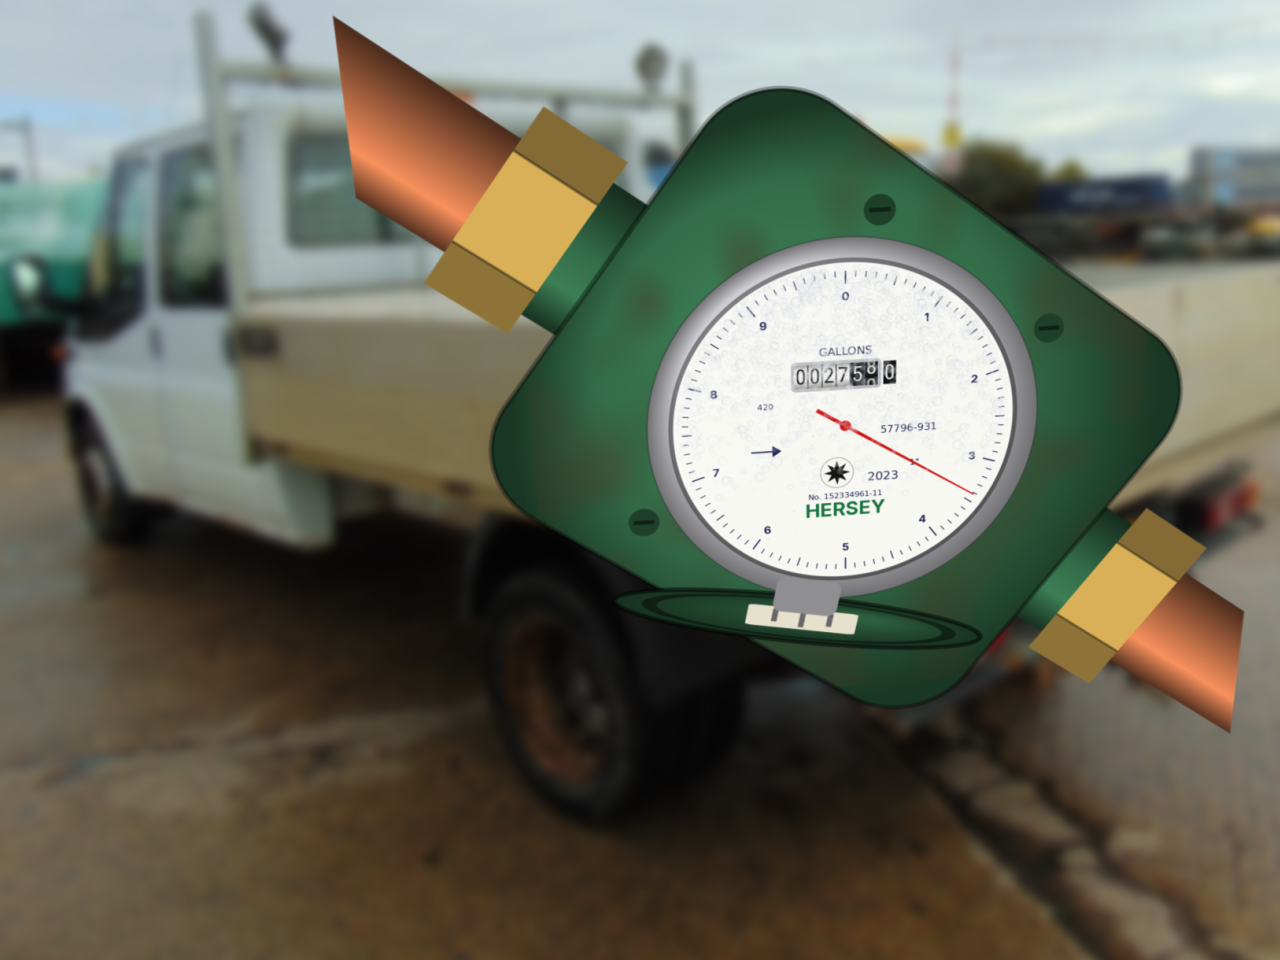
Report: 27583.4,gal
